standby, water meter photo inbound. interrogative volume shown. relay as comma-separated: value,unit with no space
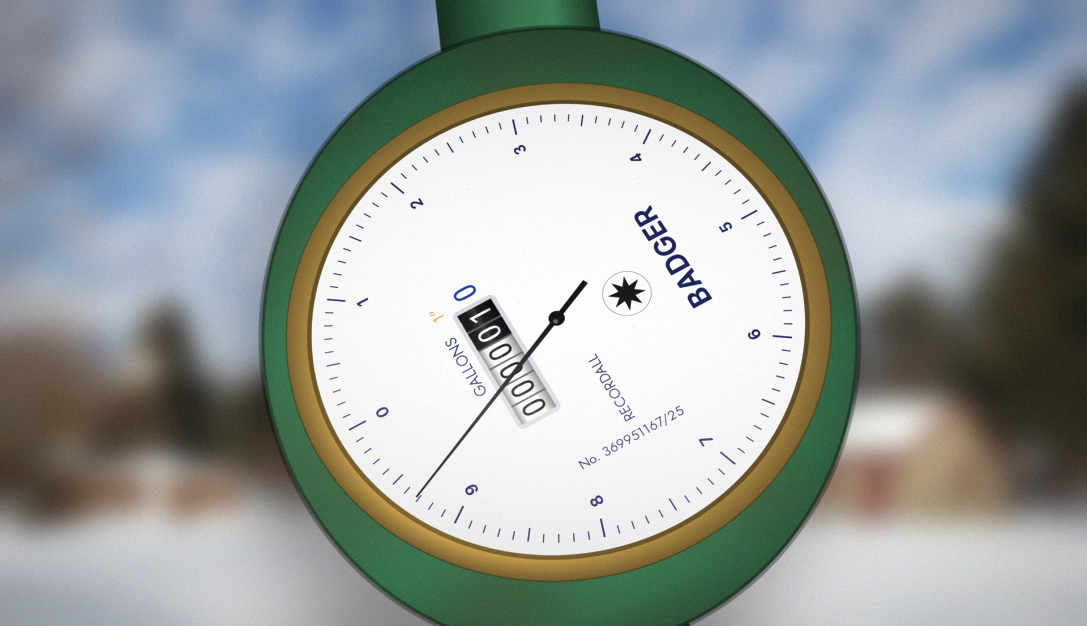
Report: 9.3,gal
